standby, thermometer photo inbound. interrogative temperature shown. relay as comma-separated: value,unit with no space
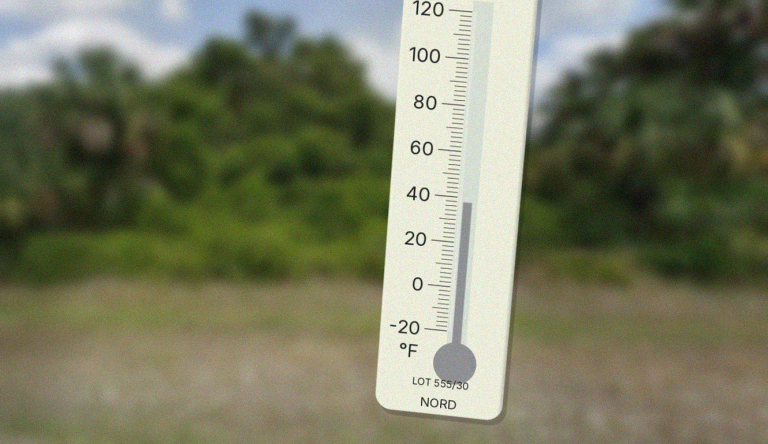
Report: 38,°F
